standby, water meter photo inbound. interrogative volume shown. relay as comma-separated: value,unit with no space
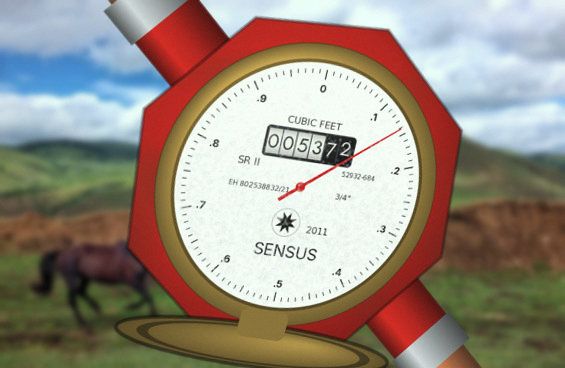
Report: 5372.14,ft³
